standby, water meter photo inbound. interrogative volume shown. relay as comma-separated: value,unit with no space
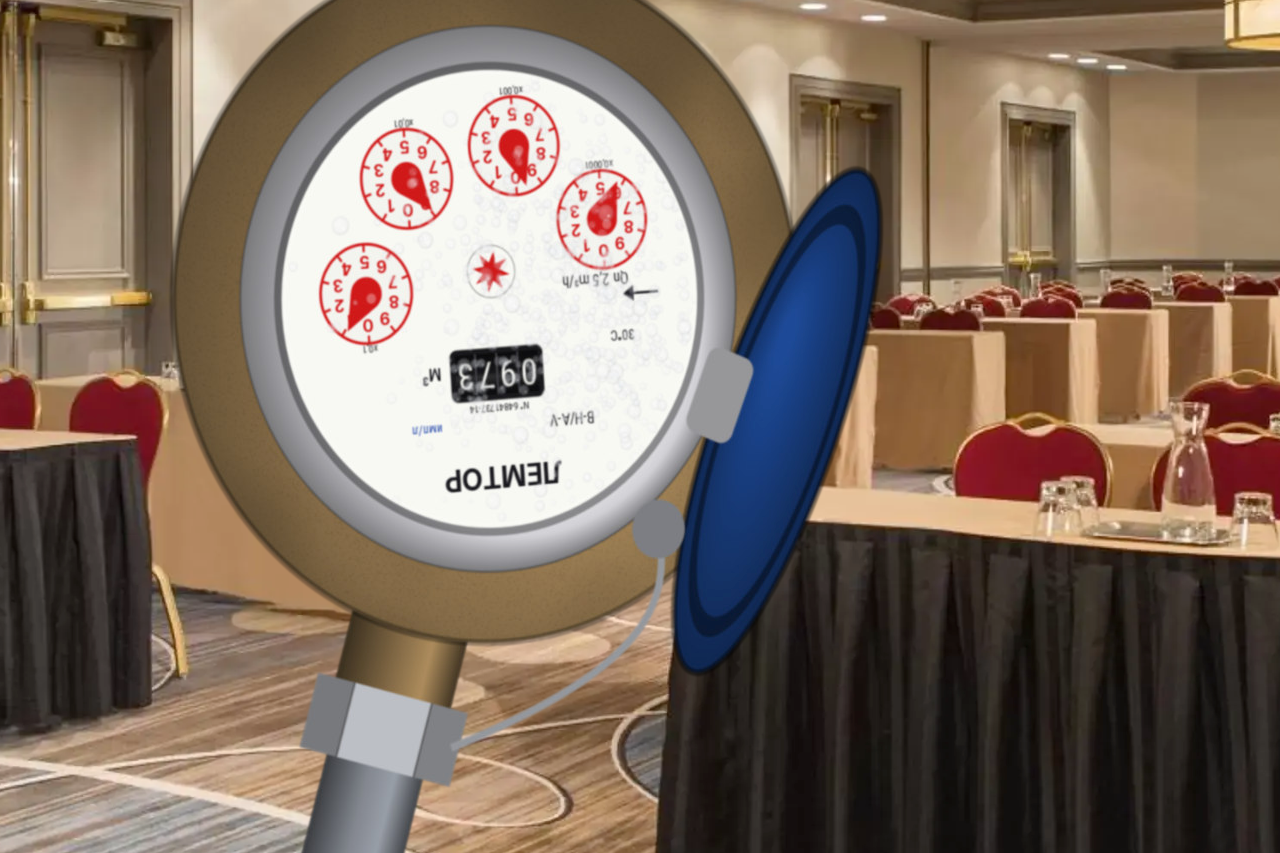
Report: 973.0895,m³
